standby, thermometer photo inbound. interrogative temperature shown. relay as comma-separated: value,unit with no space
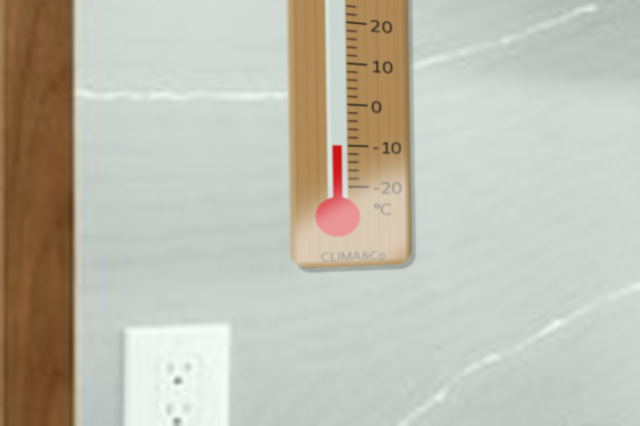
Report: -10,°C
